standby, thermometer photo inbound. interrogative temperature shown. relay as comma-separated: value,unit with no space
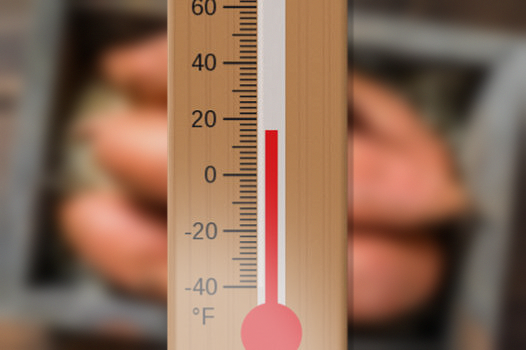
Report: 16,°F
